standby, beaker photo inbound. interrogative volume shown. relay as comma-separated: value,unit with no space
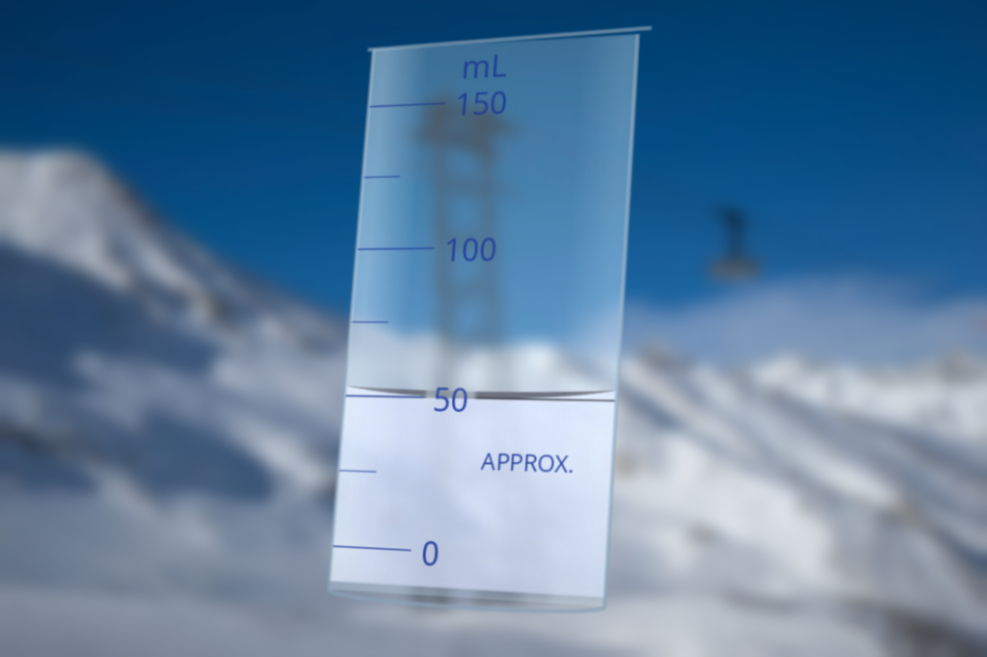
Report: 50,mL
